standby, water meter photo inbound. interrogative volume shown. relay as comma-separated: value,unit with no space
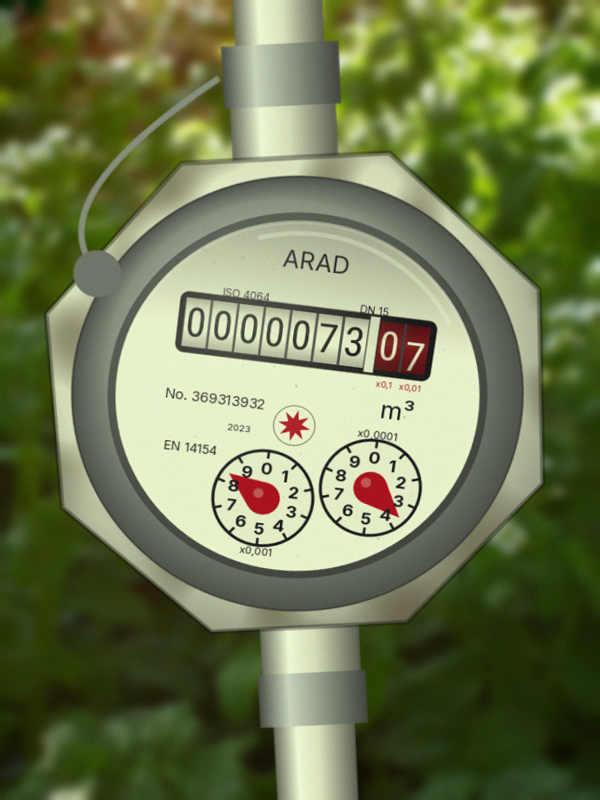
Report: 73.0683,m³
